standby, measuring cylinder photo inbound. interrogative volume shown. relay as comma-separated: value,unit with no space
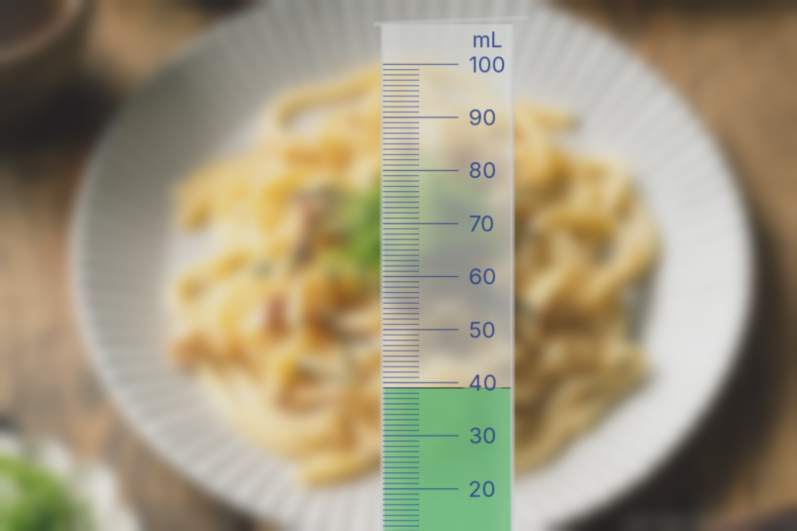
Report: 39,mL
